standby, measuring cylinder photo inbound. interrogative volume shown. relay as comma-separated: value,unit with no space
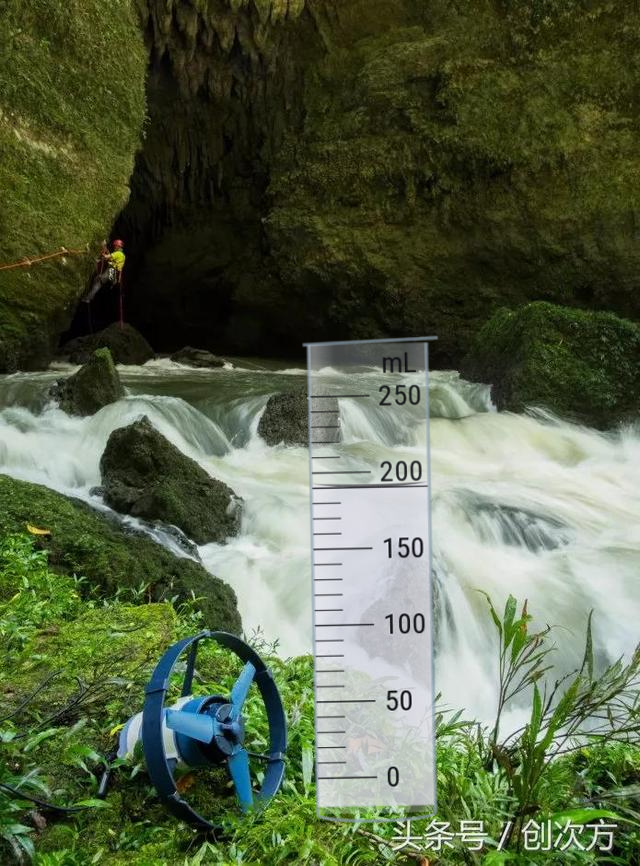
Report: 190,mL
